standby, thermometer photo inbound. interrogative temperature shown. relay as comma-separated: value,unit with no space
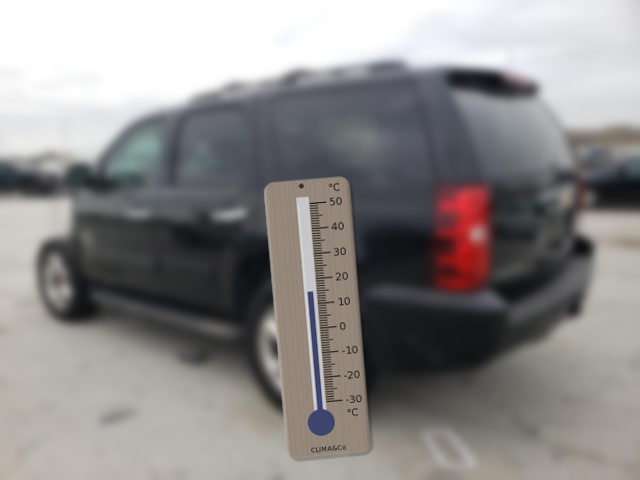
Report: 15,°C
